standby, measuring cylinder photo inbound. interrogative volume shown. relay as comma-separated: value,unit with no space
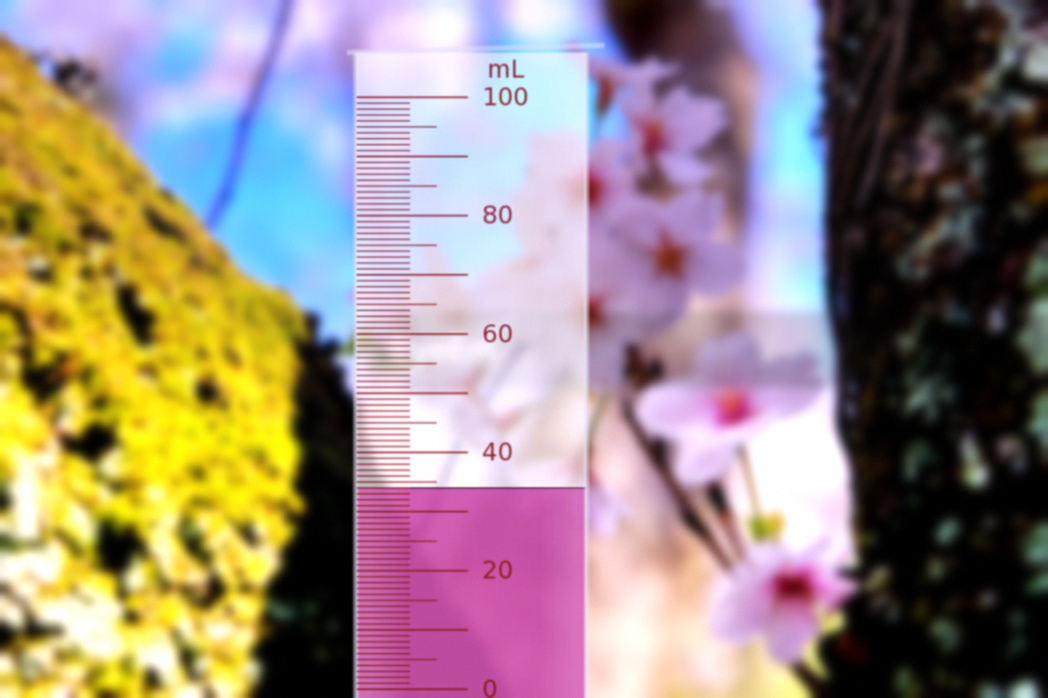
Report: 34,mL
